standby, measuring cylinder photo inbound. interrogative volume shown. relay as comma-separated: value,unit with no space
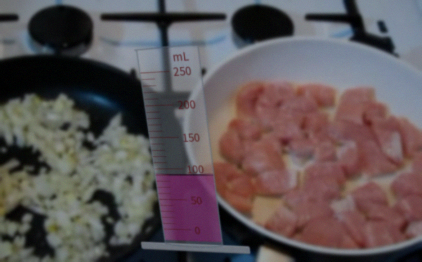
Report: 90,mL
